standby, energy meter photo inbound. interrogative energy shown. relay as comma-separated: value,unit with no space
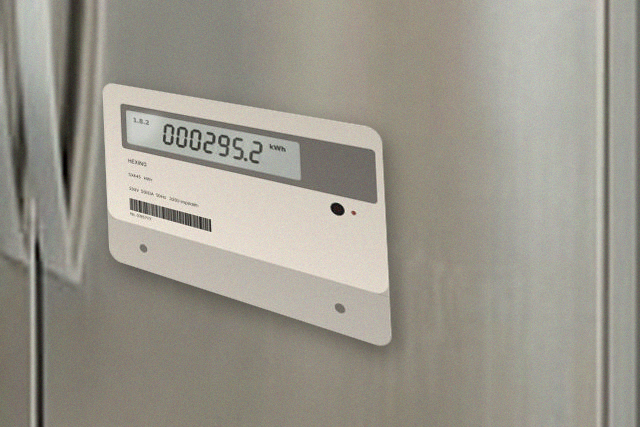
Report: 295.2,kWh
